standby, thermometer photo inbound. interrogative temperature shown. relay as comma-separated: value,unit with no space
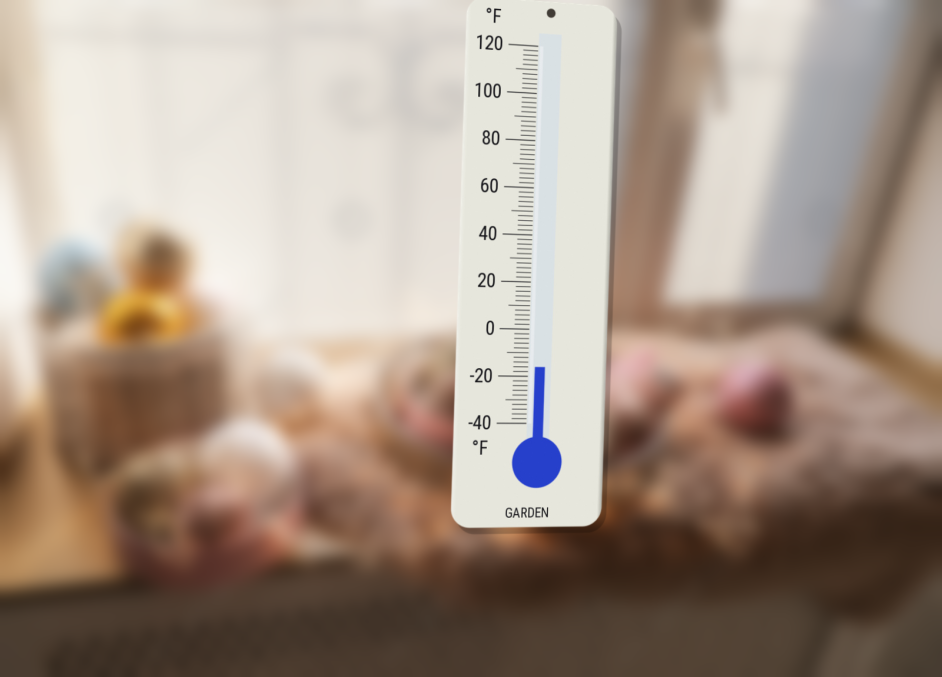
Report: -16,°F
